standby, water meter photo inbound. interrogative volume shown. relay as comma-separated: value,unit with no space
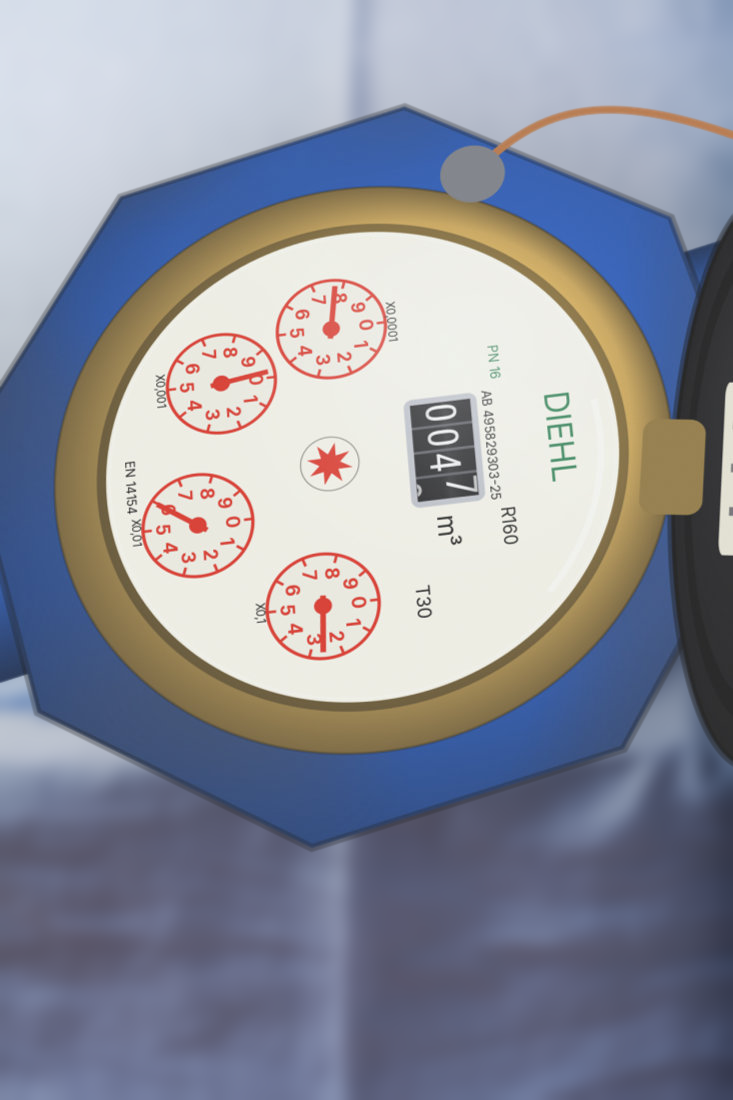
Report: 47.2597,m³
